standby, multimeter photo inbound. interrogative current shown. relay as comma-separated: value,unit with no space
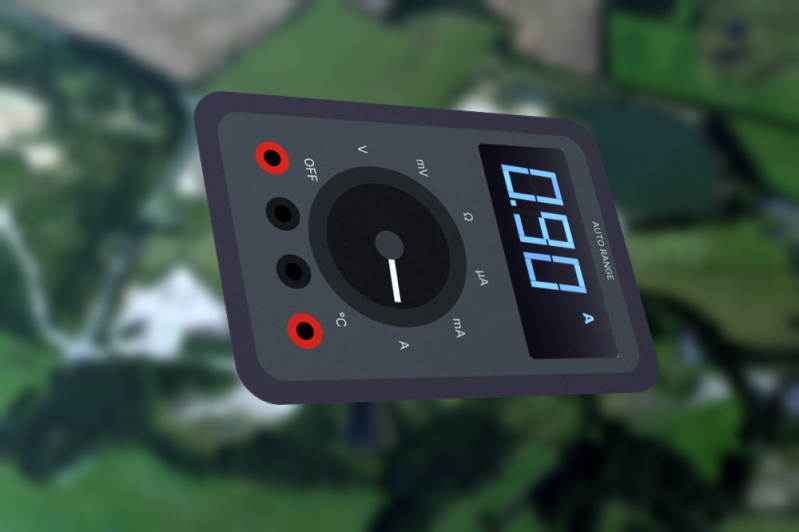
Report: 0.90,A
